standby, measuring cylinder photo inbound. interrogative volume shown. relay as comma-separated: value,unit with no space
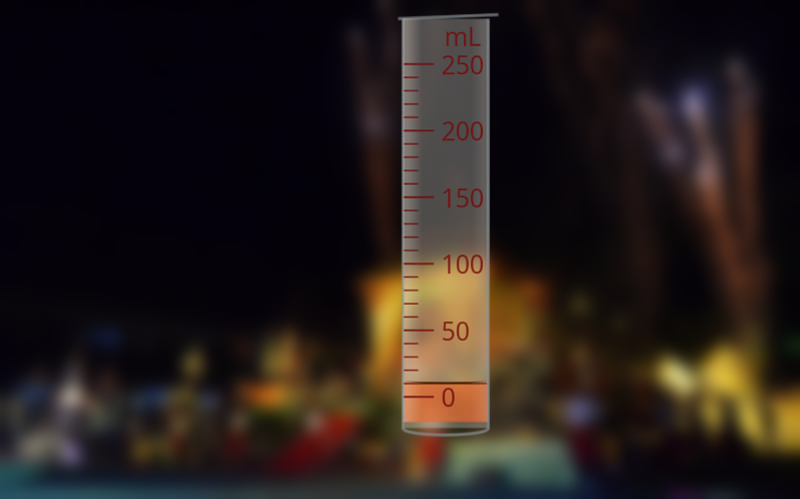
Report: 10,mL
